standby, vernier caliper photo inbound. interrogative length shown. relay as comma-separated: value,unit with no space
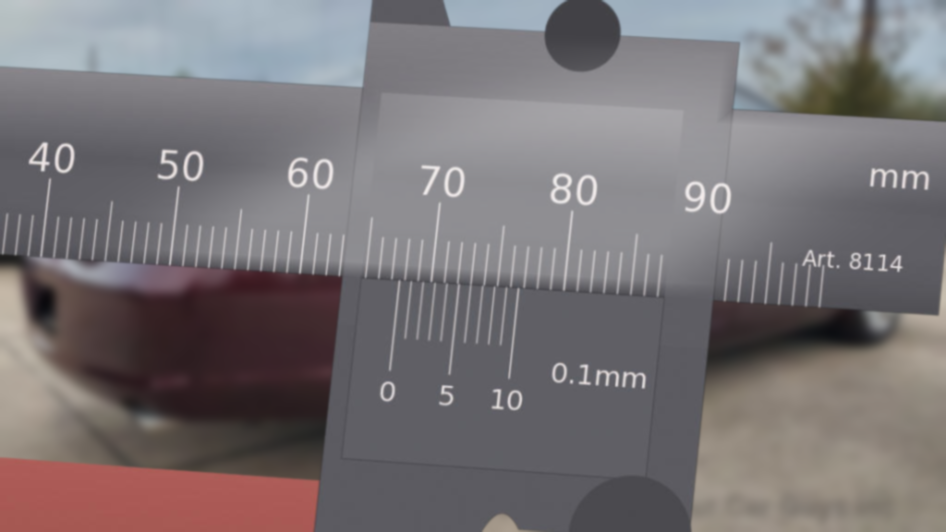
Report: 67.6,mm
